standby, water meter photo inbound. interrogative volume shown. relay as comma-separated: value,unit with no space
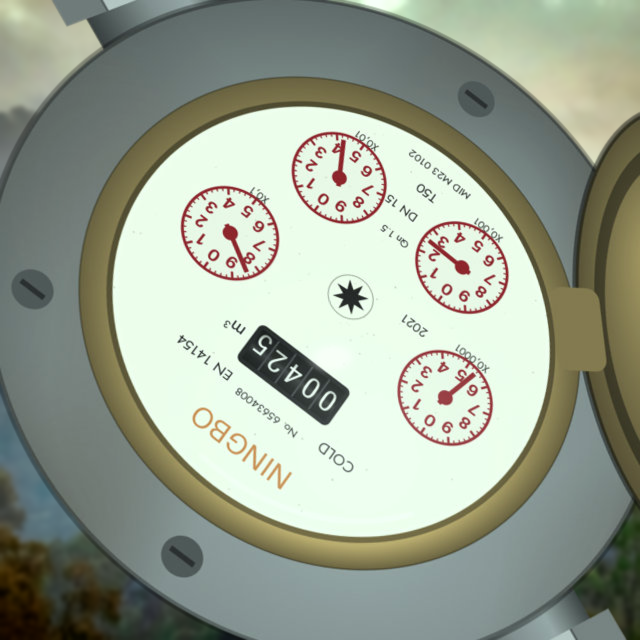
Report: 424.8425,m³
